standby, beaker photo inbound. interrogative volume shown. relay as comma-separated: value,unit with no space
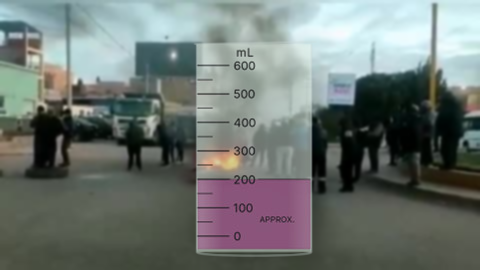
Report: 200,mL
